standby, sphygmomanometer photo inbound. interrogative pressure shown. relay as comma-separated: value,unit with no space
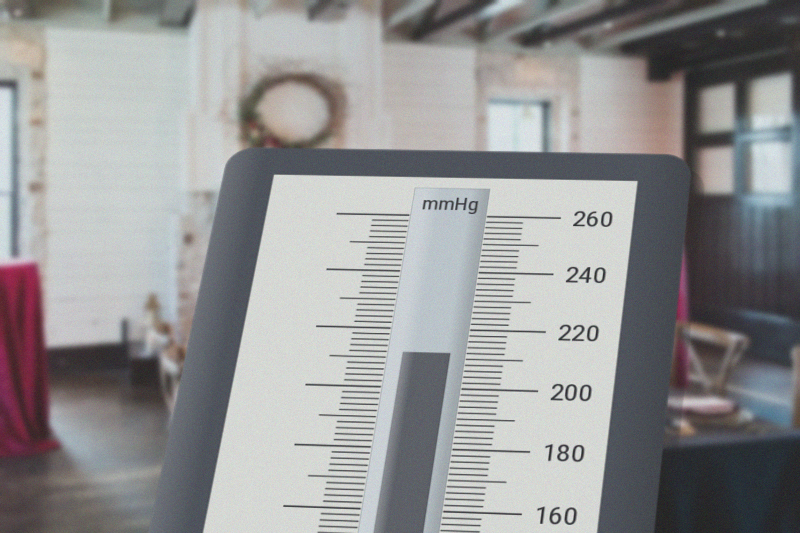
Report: 212,mmHg
